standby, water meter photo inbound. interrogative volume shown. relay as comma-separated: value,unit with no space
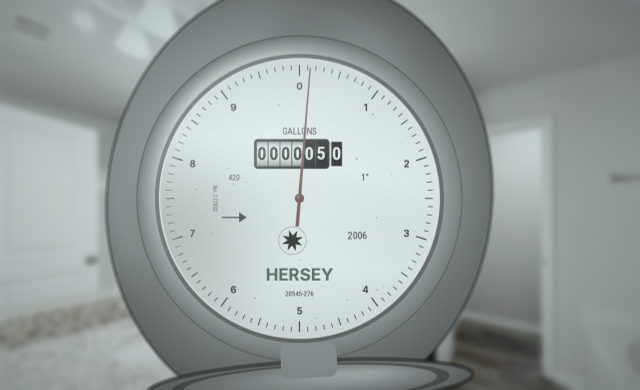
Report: 50.1,gal
